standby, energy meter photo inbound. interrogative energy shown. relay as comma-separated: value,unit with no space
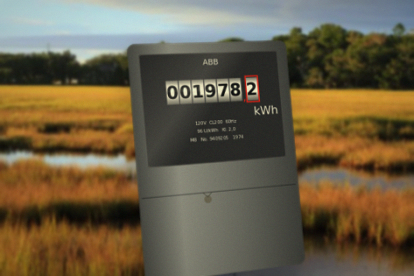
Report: 1978.2,kWh
